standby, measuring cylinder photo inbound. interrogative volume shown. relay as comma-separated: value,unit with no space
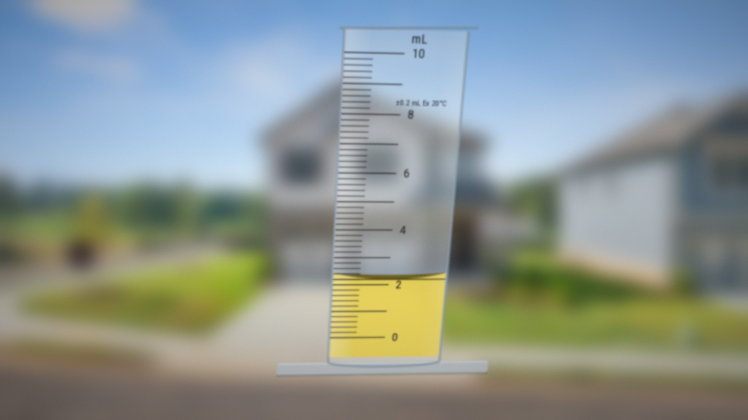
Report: 2.2,mL
